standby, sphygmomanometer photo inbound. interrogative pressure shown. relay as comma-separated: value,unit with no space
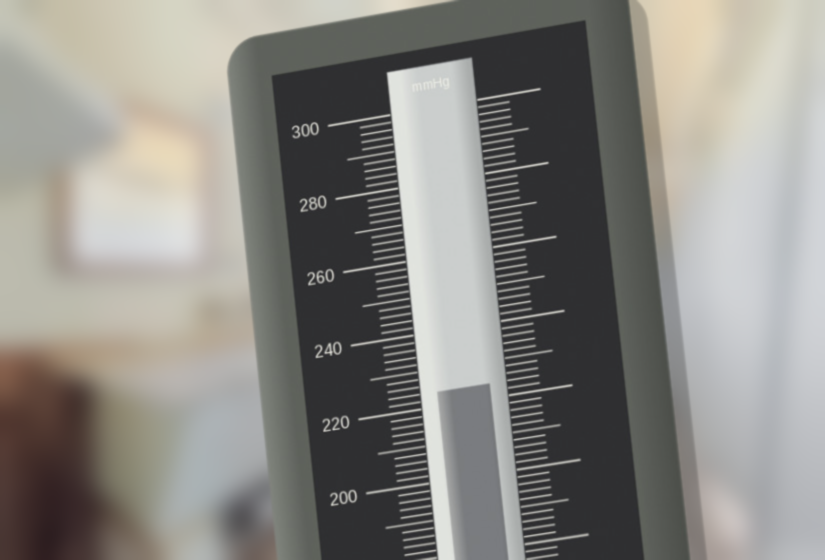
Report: 224,mmHg
